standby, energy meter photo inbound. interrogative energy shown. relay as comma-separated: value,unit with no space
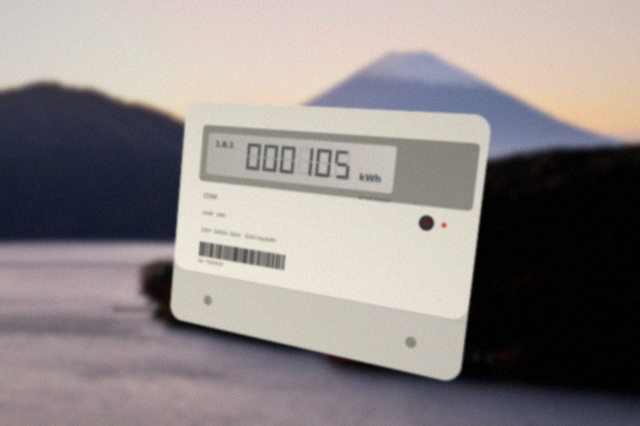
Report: 105,kWh
